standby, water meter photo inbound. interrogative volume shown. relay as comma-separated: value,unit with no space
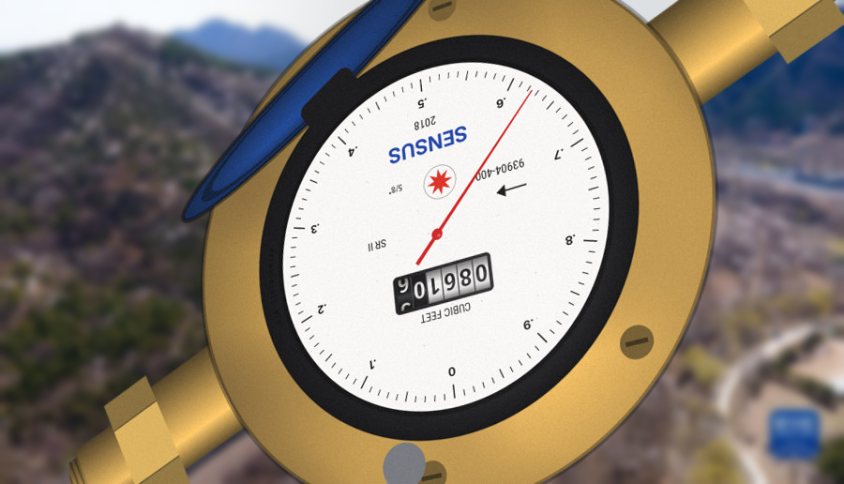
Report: 86105.62,ft³
